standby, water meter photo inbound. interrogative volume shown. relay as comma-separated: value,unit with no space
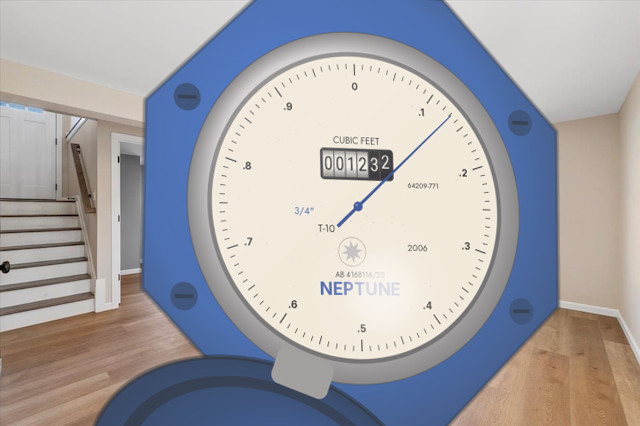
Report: 1232.13,ft³
